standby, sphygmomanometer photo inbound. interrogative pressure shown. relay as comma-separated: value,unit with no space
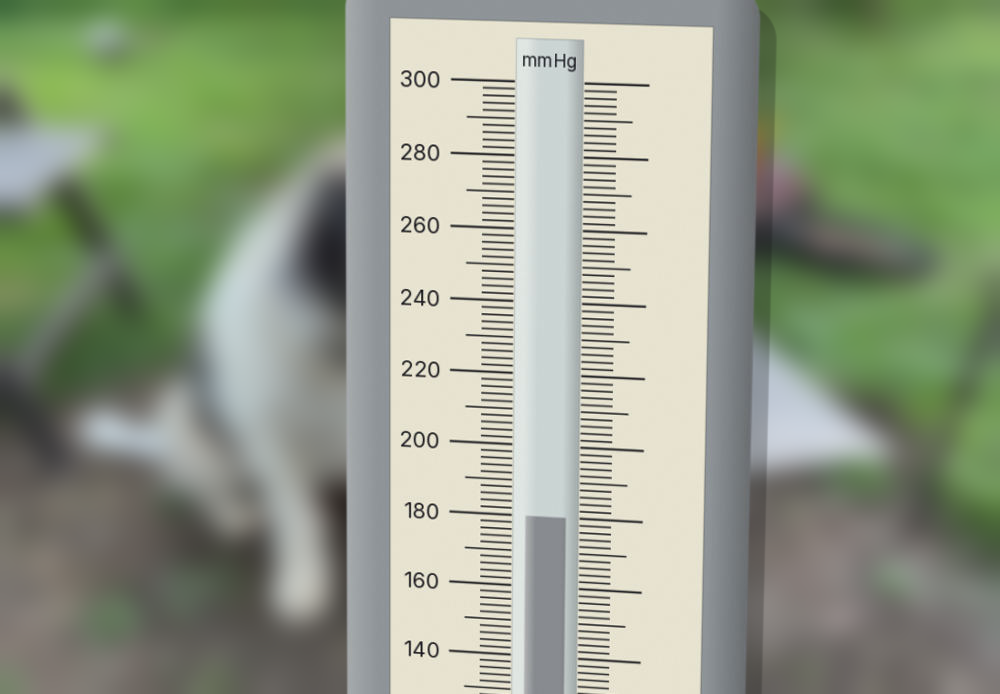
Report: 180,mmHg
